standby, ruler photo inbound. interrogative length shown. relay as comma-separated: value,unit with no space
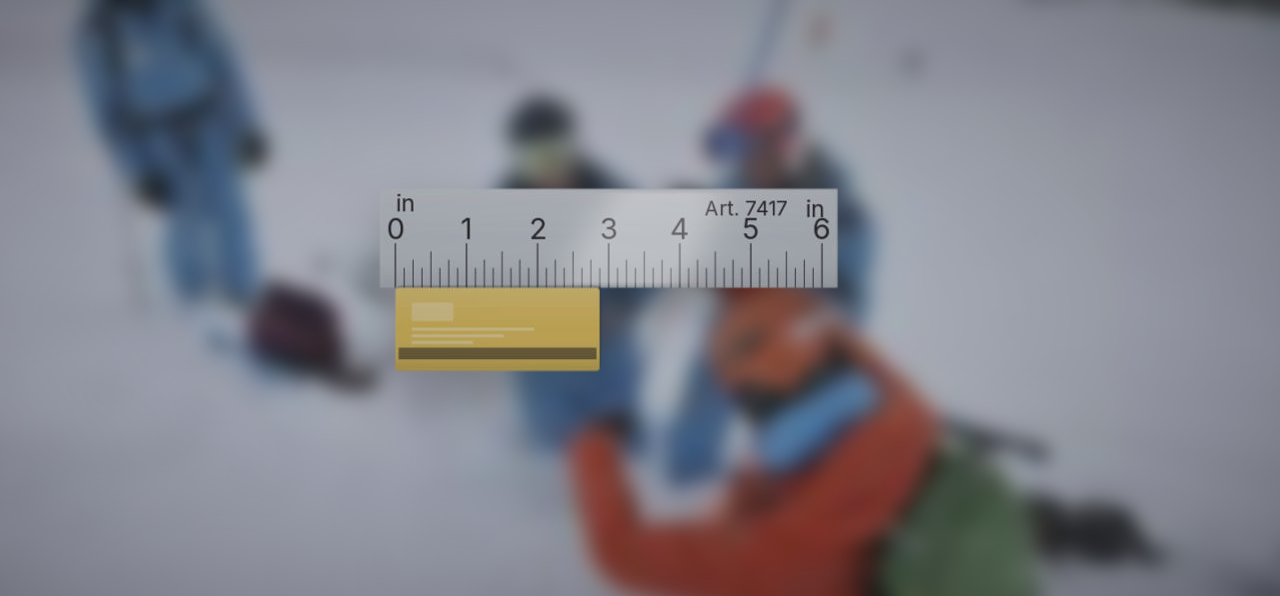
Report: 2.875,in
